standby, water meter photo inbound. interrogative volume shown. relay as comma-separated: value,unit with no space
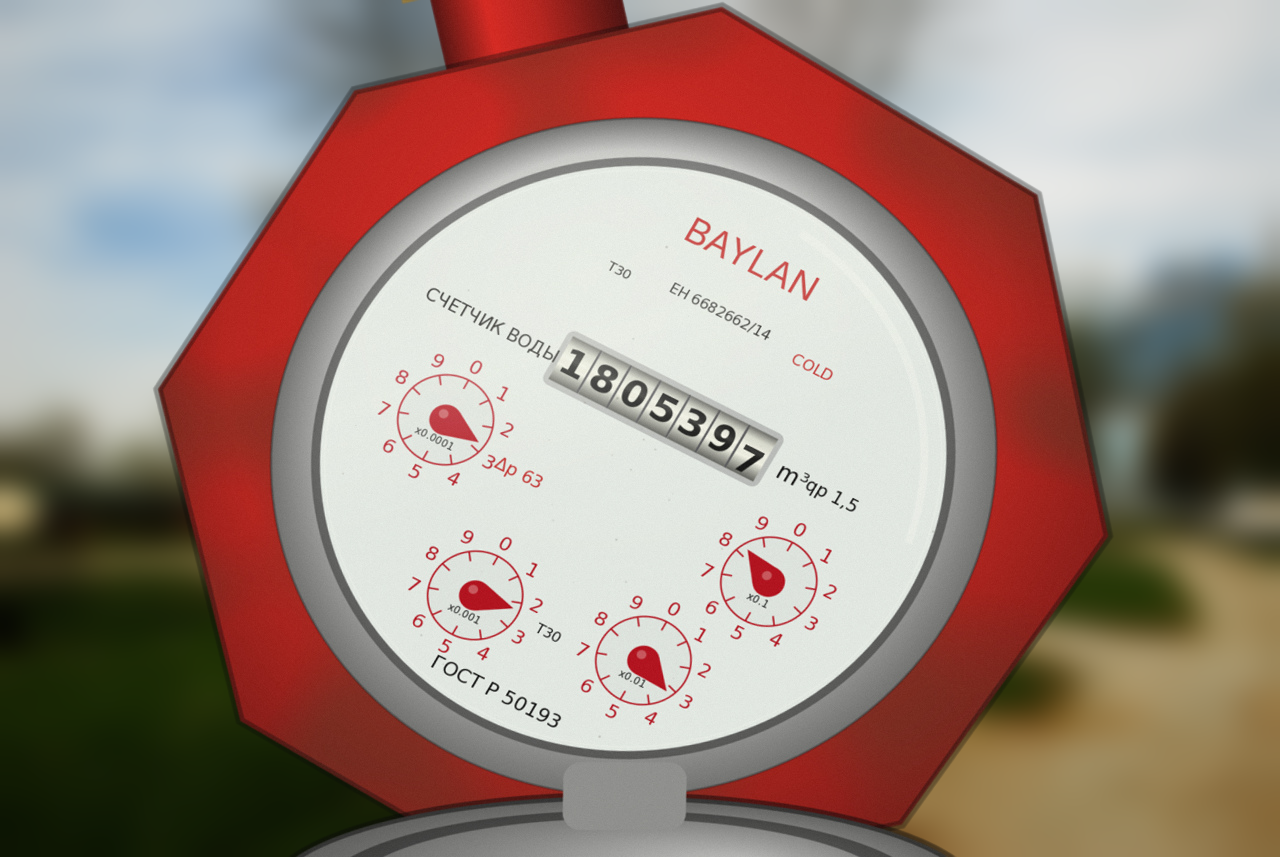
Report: 1805396.8322,m³
